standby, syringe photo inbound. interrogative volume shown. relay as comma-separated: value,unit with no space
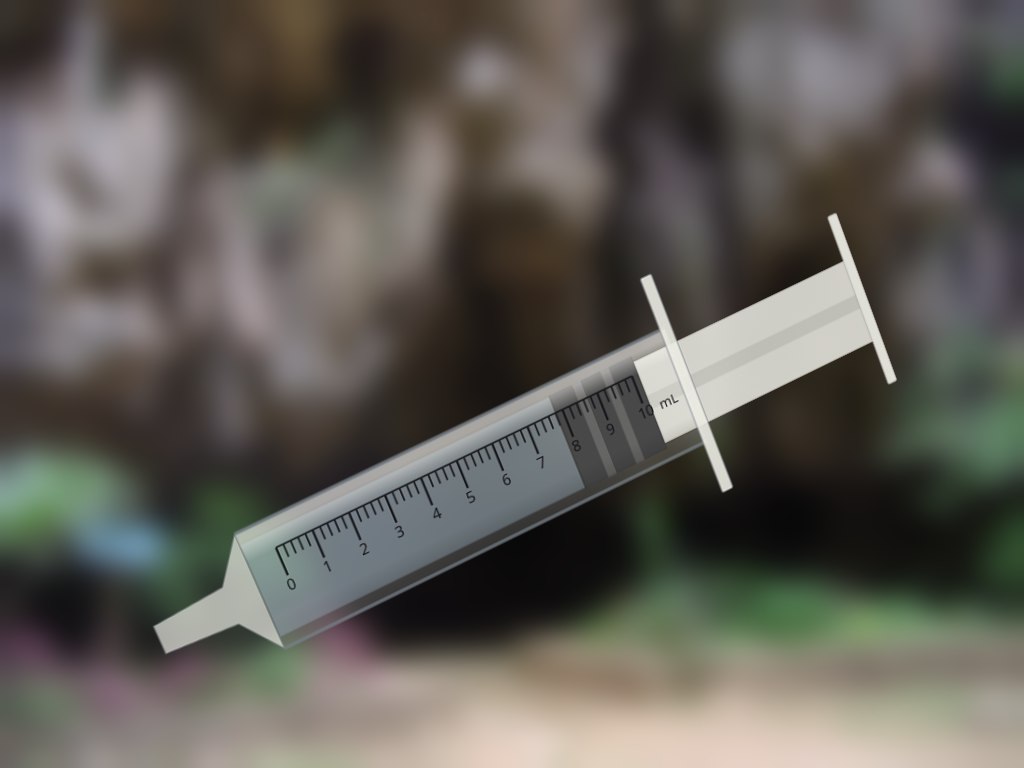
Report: 7.8,mL
